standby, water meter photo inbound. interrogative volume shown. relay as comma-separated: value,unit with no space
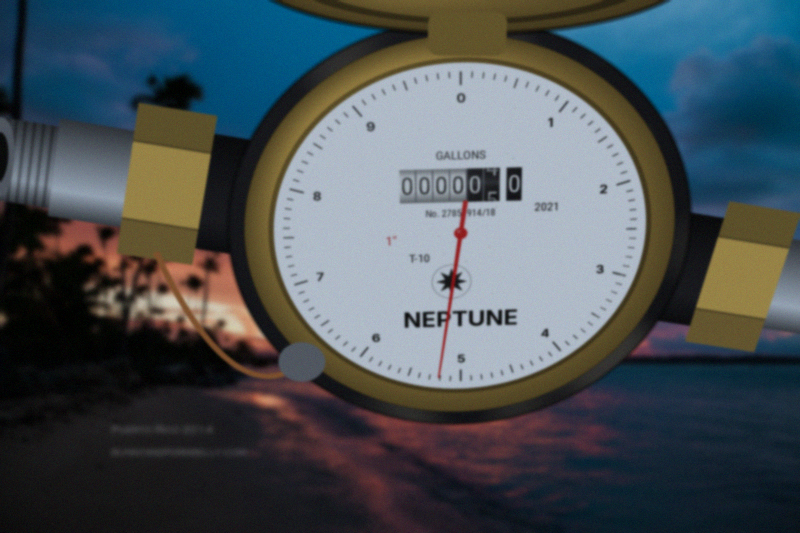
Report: 45.2,gal
